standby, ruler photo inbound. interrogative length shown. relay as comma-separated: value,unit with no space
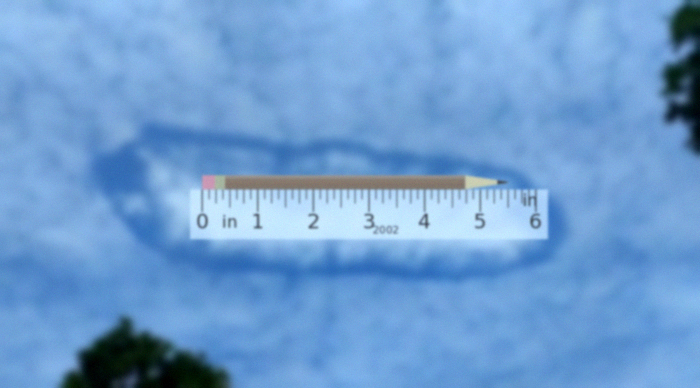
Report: 5.5,in
